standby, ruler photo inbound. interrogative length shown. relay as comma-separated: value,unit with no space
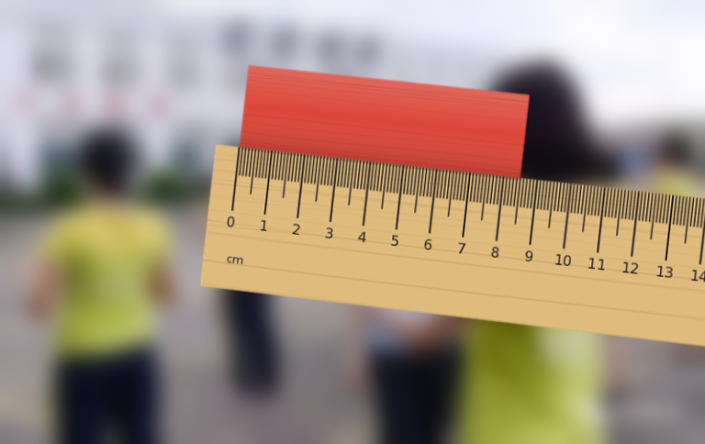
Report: 8.5,cm
